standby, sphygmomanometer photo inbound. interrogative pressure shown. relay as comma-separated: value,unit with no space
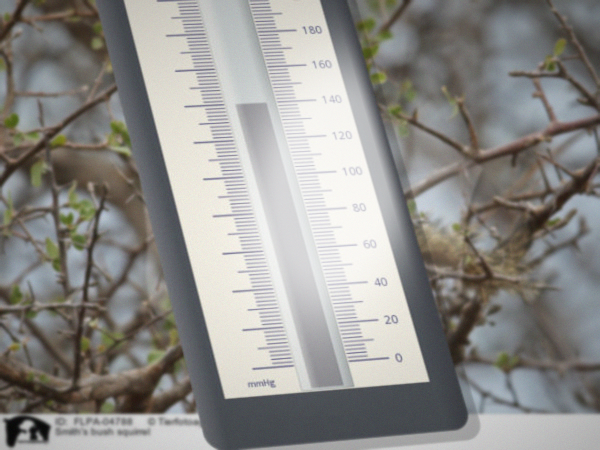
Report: 140,mmHg
